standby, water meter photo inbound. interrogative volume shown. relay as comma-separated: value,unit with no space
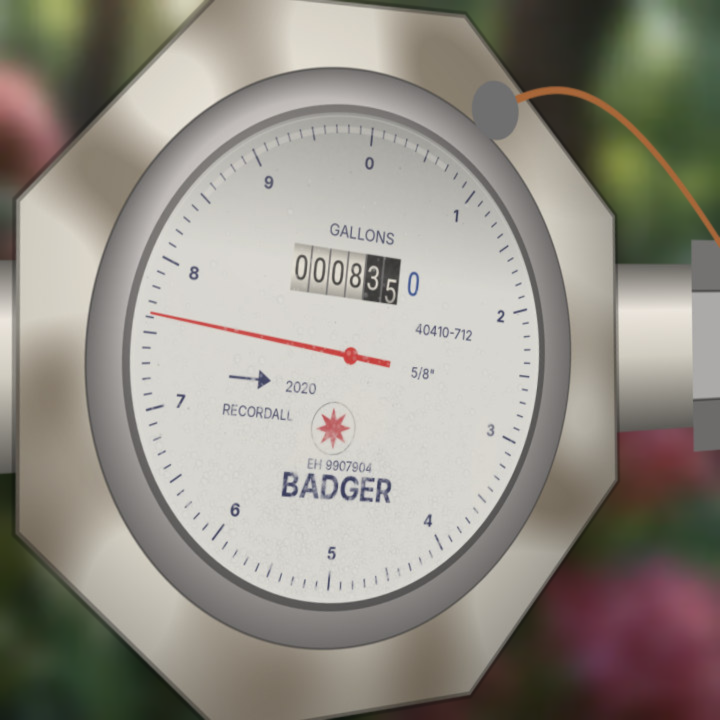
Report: 8347.6,gal
